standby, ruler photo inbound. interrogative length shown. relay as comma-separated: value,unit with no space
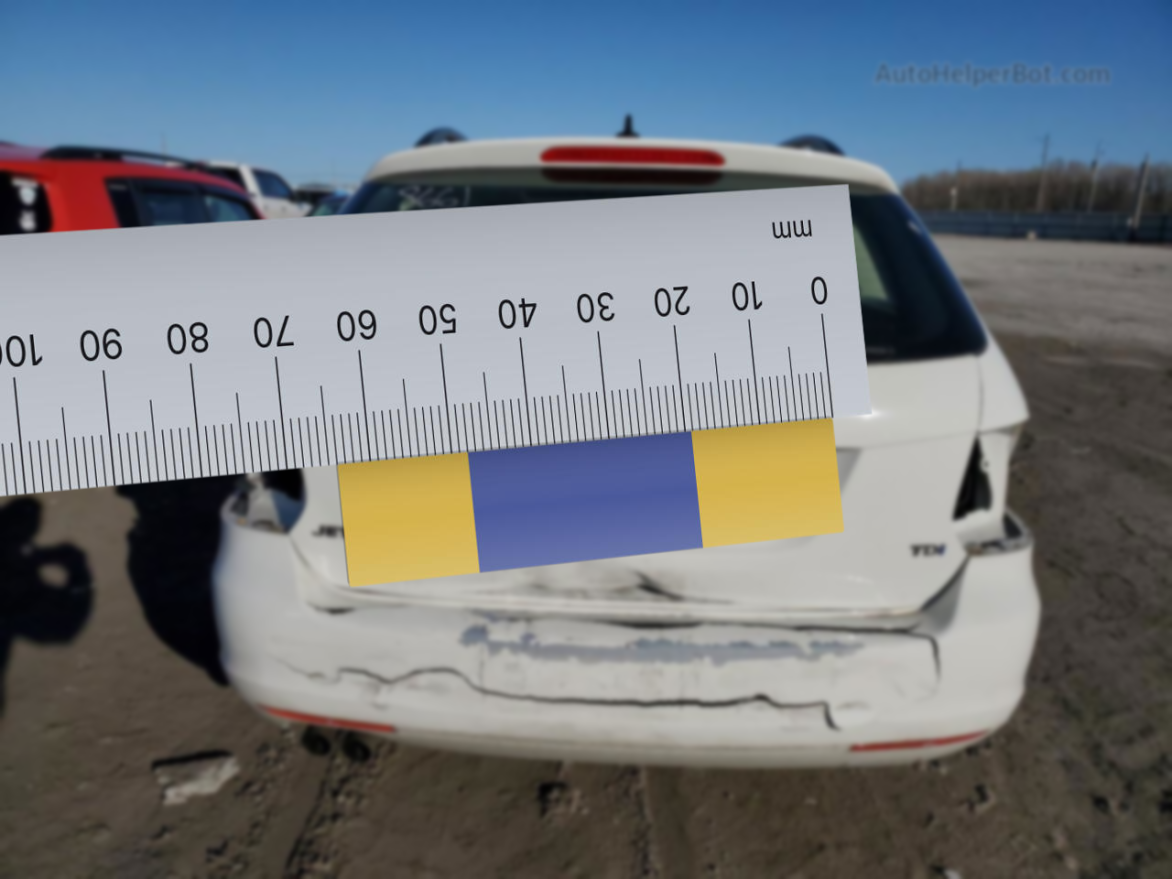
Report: 64,mm
